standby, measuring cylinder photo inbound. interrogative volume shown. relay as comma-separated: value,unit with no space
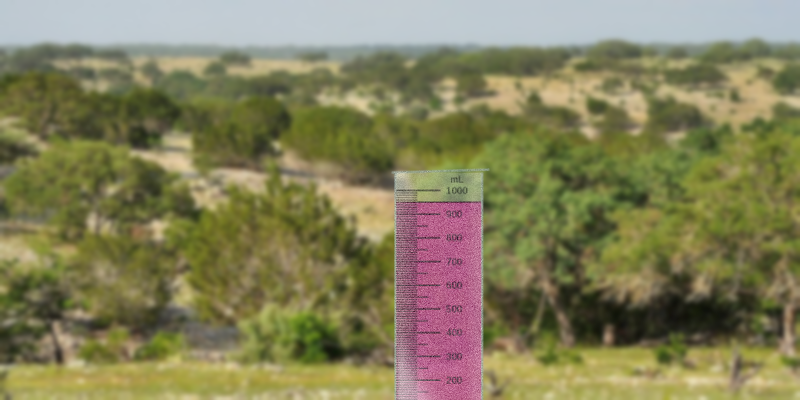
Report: 950,mL
